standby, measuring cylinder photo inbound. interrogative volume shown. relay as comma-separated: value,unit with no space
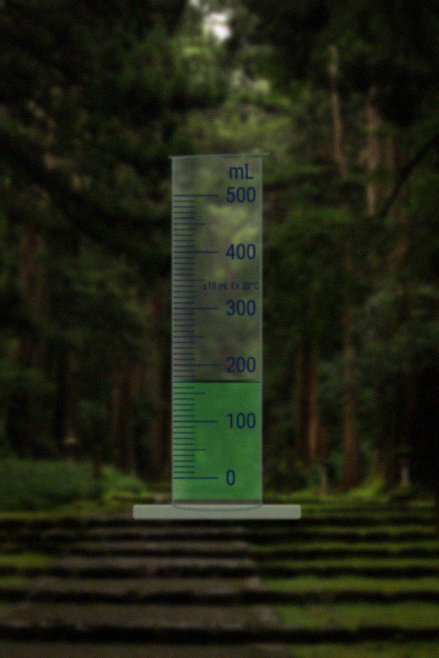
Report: 170,mL
